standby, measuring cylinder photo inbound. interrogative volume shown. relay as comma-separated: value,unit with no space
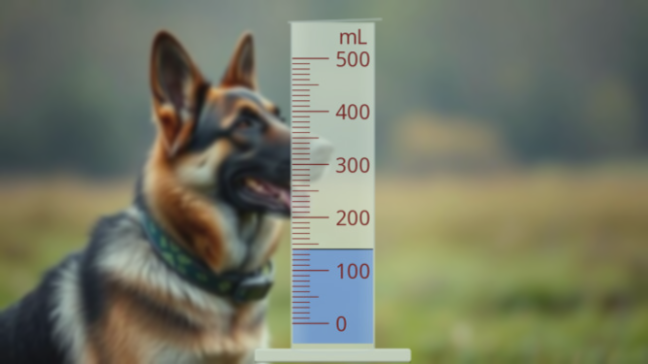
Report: 140,mL
